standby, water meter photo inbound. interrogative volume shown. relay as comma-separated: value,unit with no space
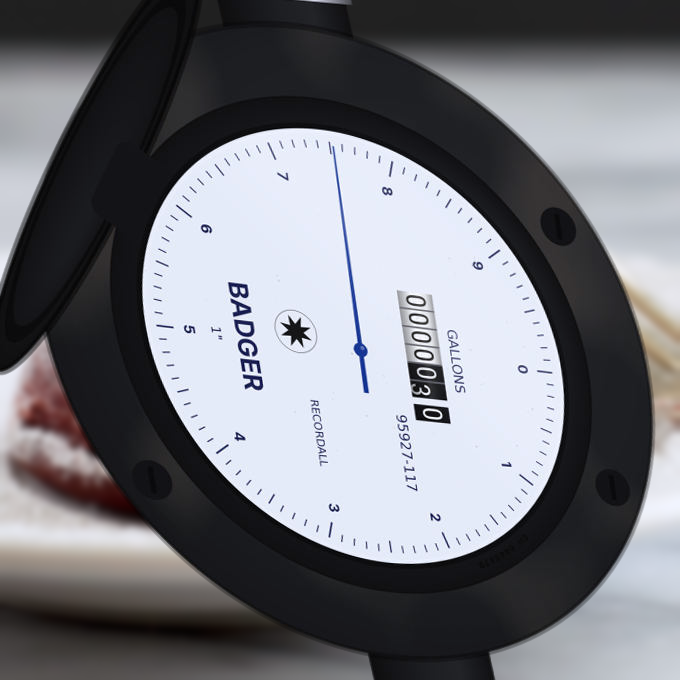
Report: 27.5,gal
